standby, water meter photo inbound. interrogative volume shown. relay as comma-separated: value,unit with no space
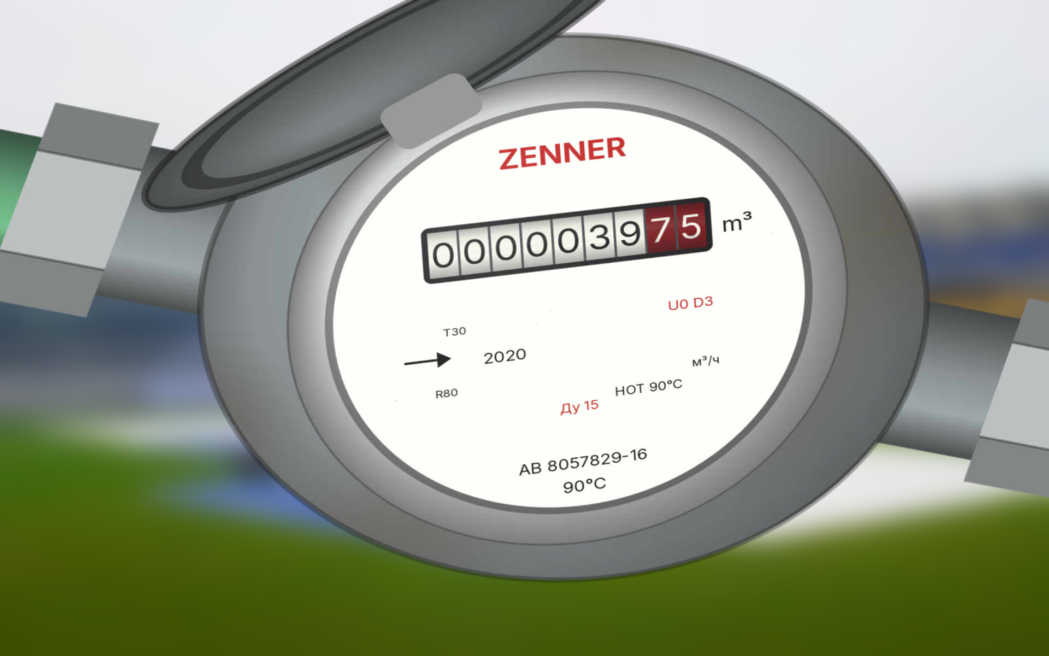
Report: 39.75,m³
